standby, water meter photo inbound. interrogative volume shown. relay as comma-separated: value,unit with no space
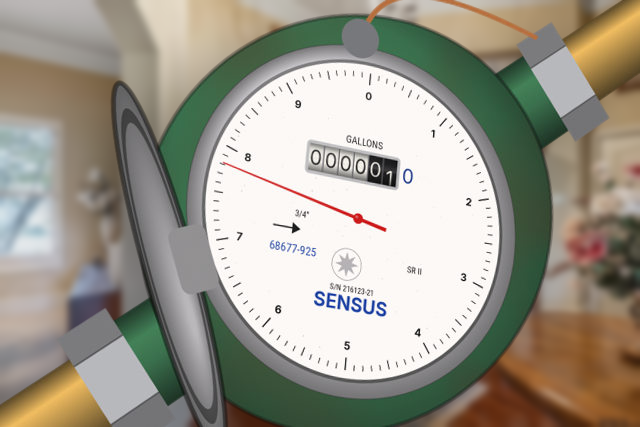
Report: 7.8,gal
